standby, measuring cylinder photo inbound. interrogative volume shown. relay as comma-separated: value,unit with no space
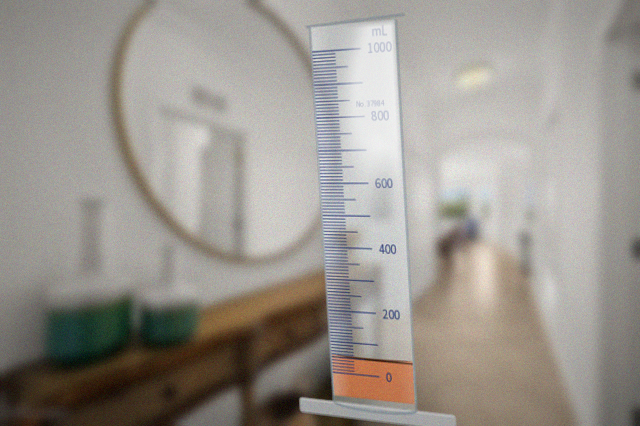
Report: 50,mL
